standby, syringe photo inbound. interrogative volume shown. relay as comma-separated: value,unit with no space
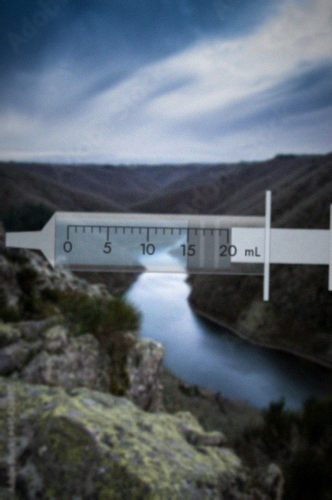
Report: 15,mL
